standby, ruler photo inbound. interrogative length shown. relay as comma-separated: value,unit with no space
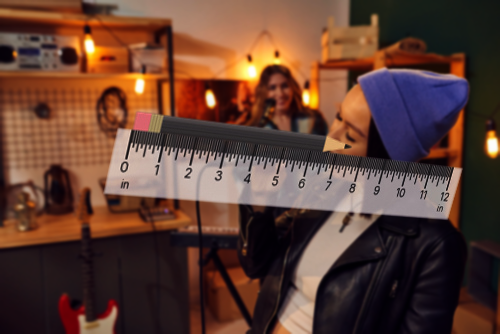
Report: 7.5,in
